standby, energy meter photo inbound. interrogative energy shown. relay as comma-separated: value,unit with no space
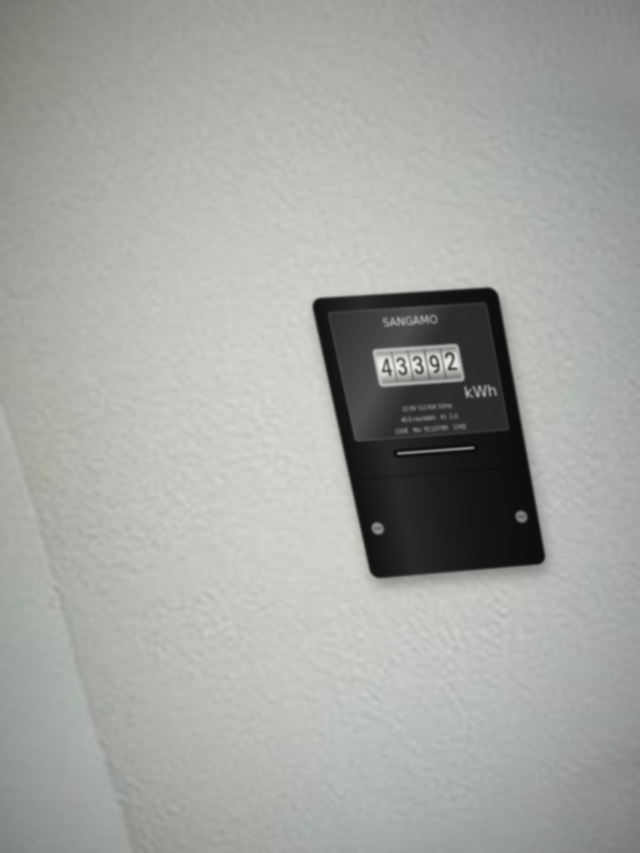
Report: 43392,kWh
